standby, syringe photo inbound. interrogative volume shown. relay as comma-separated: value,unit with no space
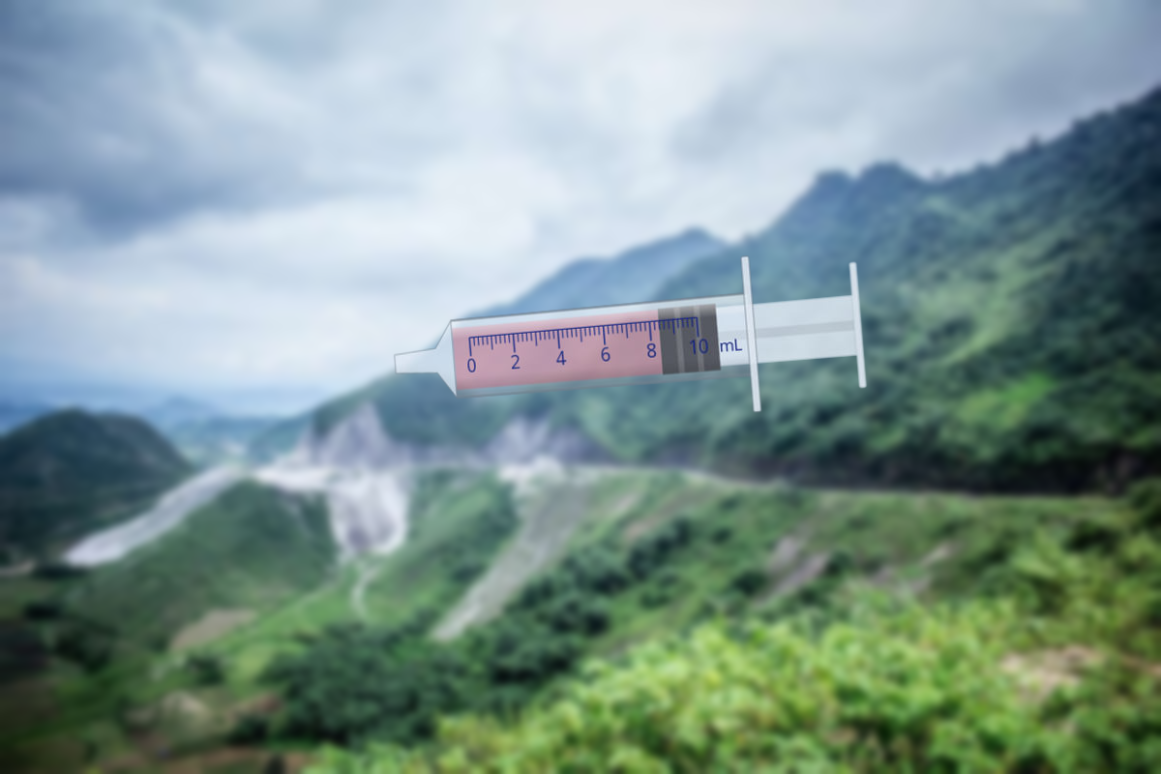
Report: 8.4,mL
